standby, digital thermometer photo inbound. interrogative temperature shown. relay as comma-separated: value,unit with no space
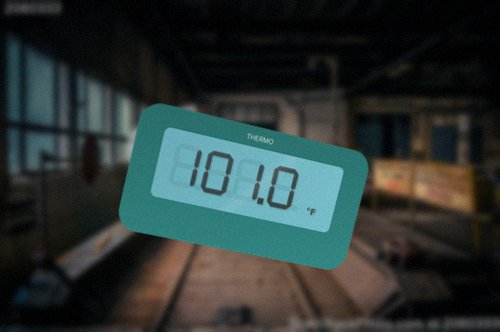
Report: 101.0,°F
